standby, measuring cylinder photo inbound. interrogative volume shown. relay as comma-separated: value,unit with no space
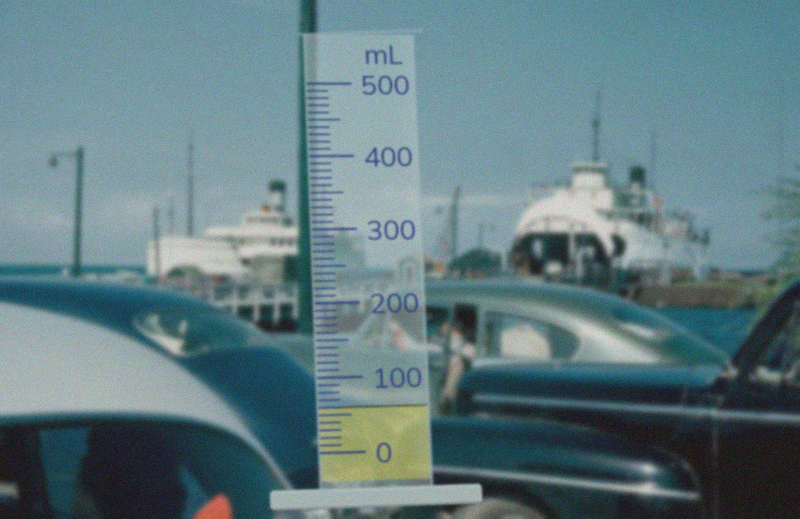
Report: 60,mL
